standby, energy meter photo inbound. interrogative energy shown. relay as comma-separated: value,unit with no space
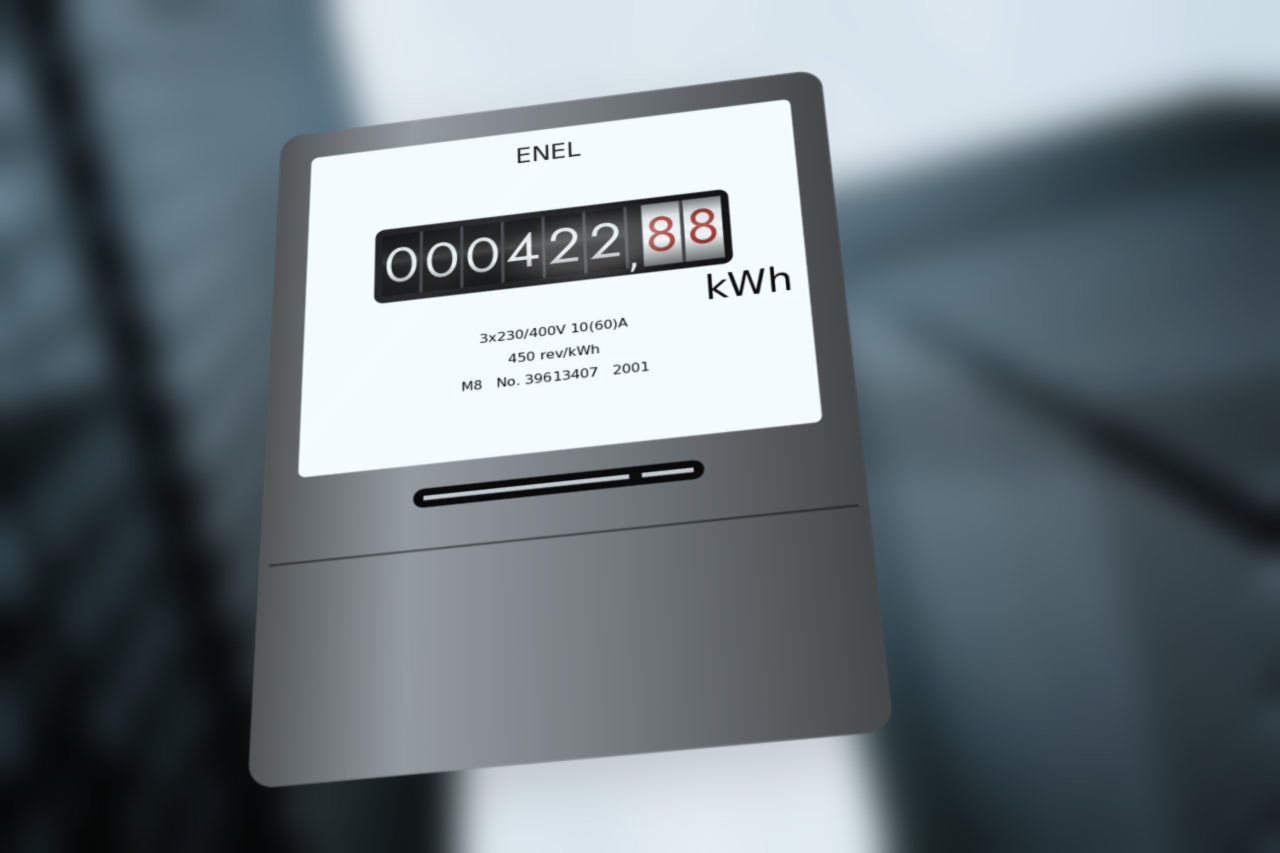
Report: 422.88,kWh
